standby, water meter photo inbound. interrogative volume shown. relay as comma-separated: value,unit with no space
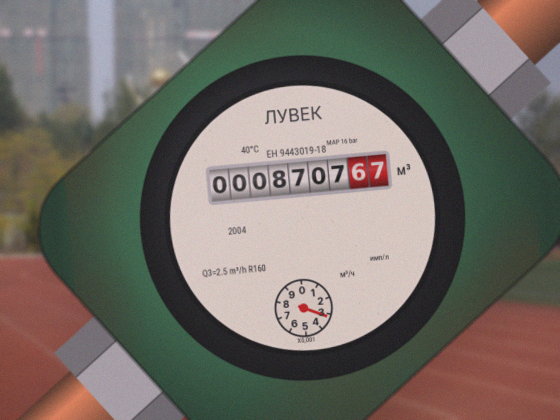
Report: 8707.673,m³
